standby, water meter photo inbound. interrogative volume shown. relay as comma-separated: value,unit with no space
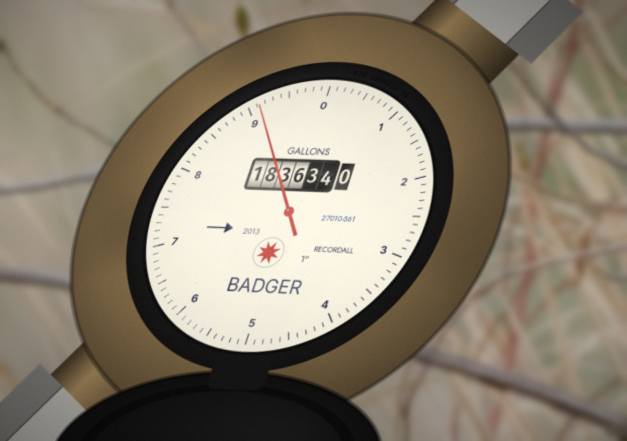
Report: 1836339.1,gal
